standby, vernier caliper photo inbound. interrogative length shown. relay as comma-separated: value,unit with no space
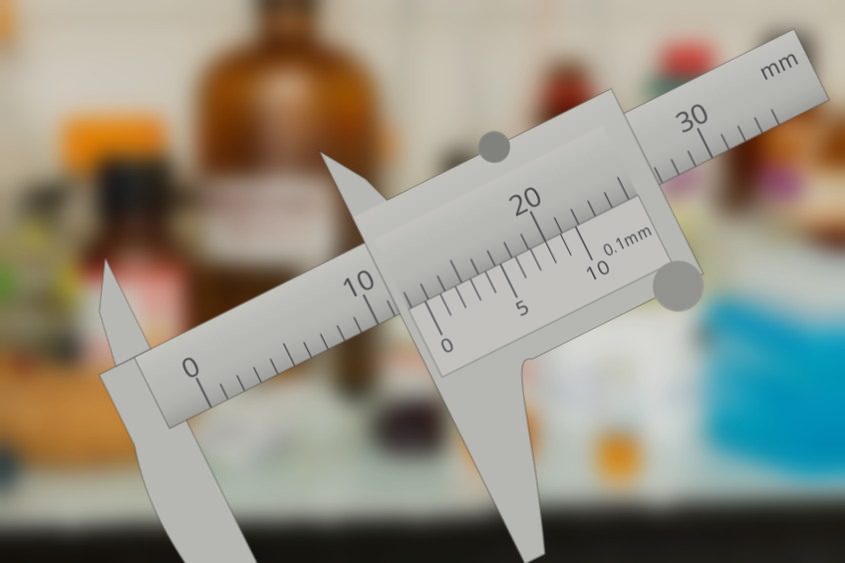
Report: 12.8,mm
